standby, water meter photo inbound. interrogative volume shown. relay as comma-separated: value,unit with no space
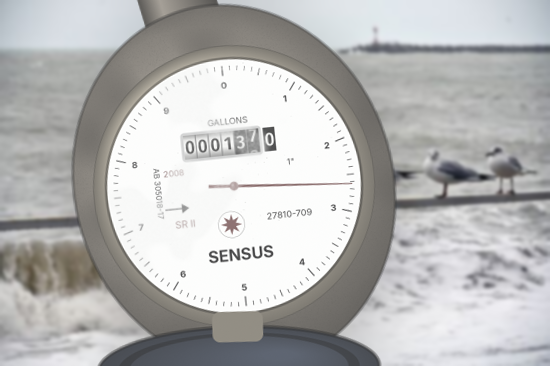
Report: 1372.6,gal
